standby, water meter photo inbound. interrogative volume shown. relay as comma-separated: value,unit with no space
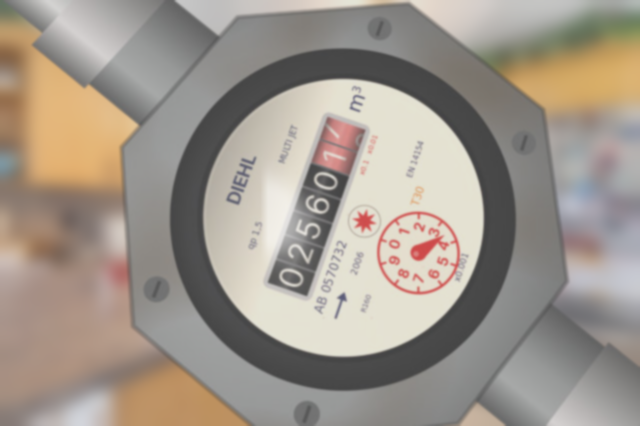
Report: 2560.173,m³
